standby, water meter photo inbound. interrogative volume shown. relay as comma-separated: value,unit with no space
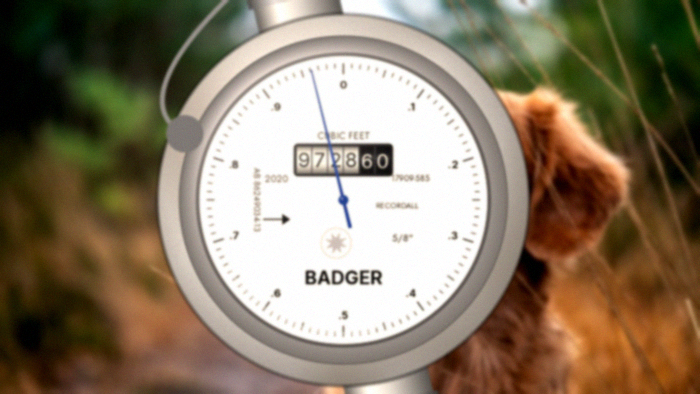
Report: 972859.96,ft³
